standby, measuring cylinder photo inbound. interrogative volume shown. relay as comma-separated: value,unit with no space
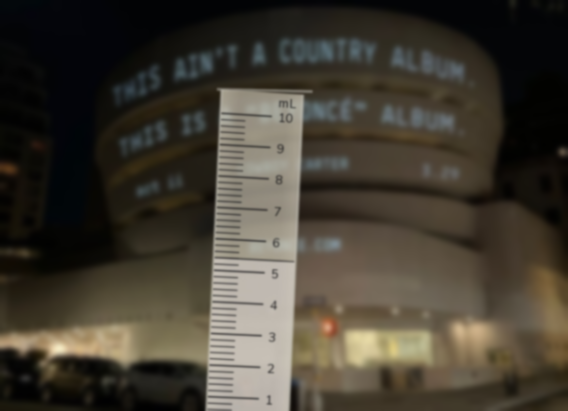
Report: 5.4,mL
